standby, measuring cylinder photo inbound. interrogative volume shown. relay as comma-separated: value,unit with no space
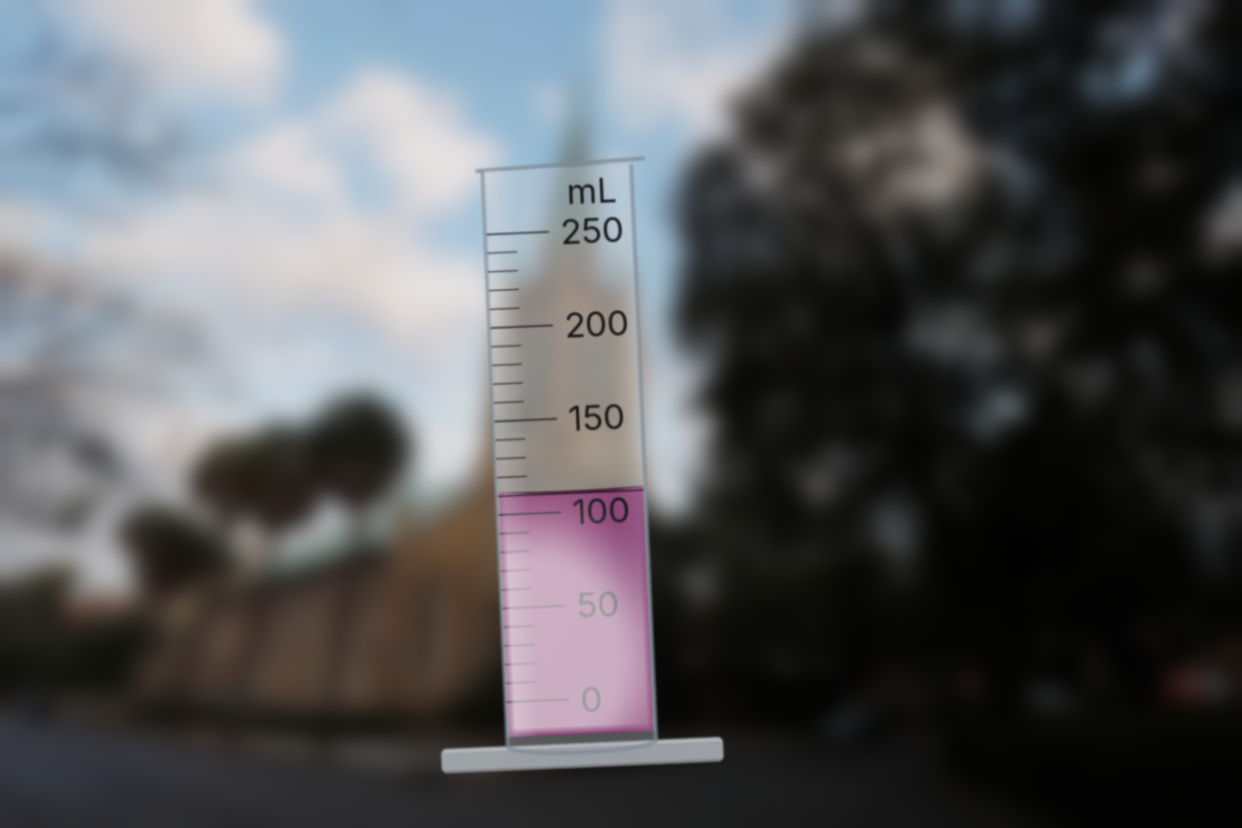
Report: 110,mL
